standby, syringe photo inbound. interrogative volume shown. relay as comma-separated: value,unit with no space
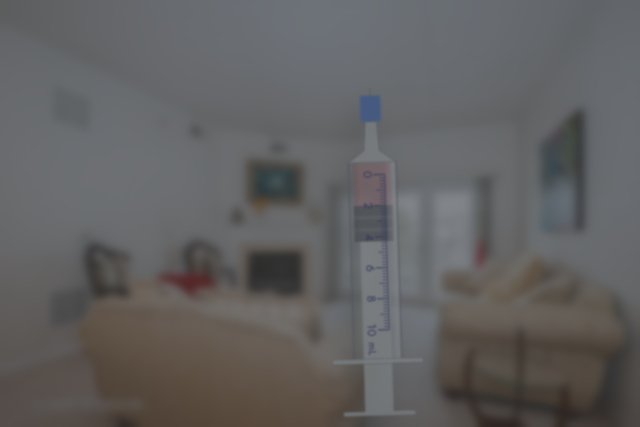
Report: 2,mL
